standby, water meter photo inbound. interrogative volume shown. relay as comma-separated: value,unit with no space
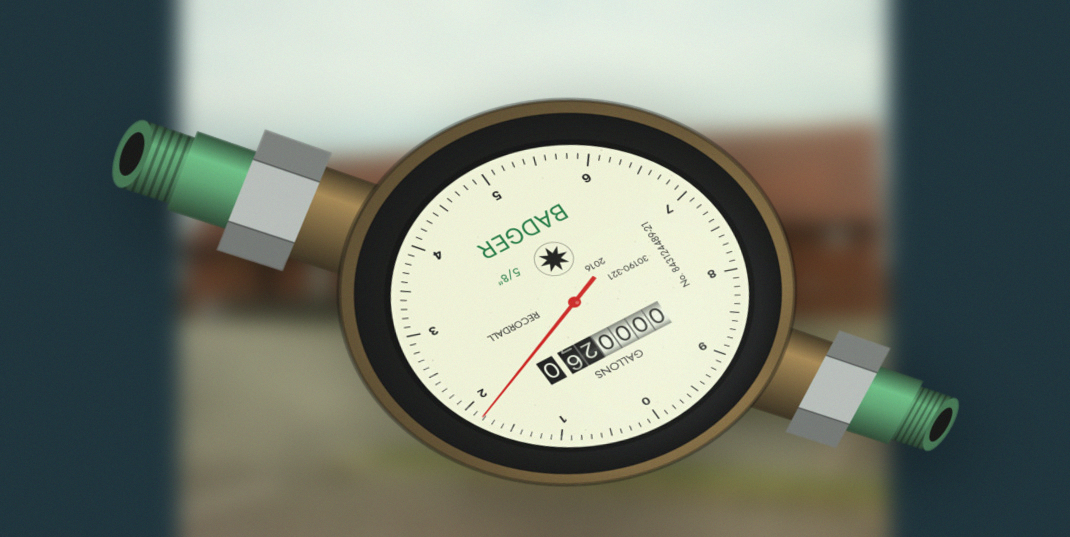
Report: 261.8,gal
